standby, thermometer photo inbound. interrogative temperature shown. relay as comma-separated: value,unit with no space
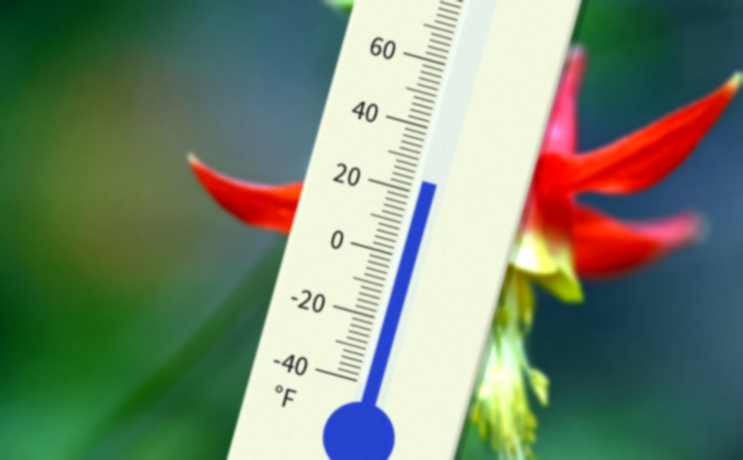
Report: 24,°F
